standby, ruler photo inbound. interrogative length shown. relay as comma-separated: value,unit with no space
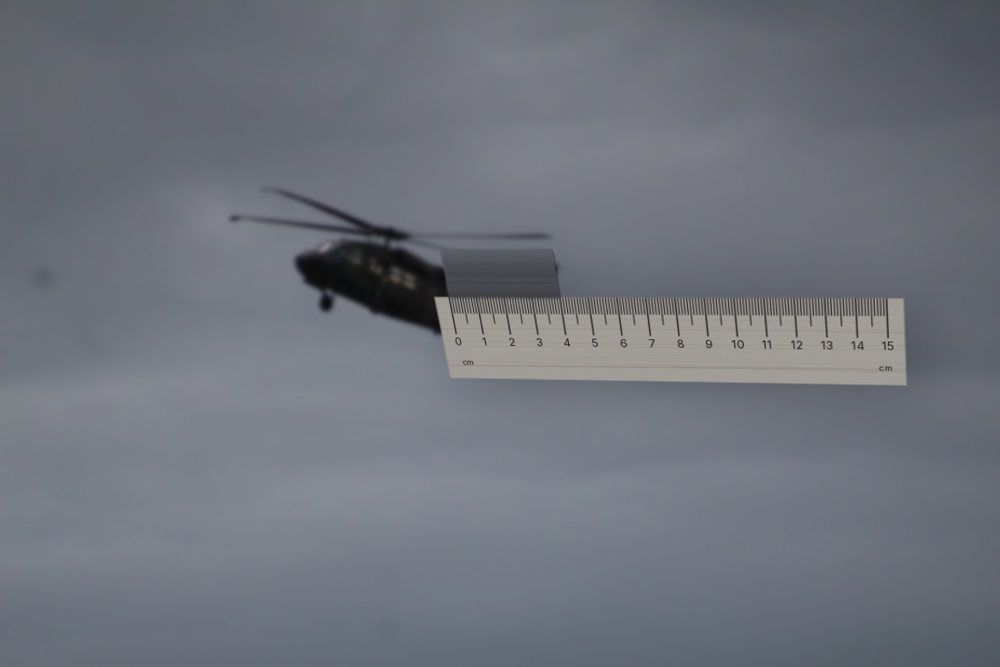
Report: 4,cm
